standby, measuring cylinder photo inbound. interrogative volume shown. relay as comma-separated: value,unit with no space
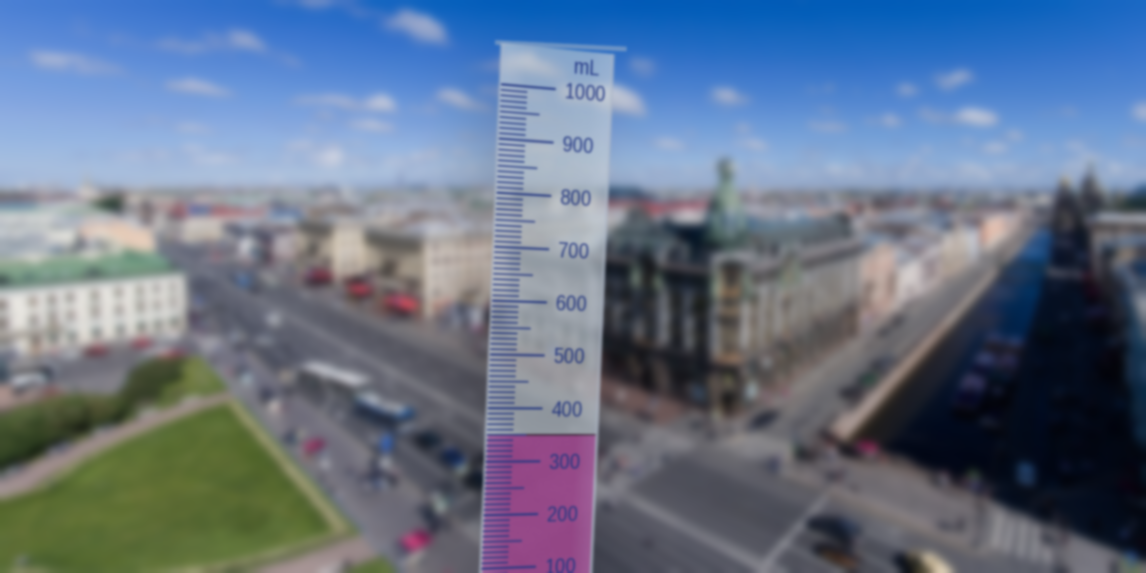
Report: 350,mL
